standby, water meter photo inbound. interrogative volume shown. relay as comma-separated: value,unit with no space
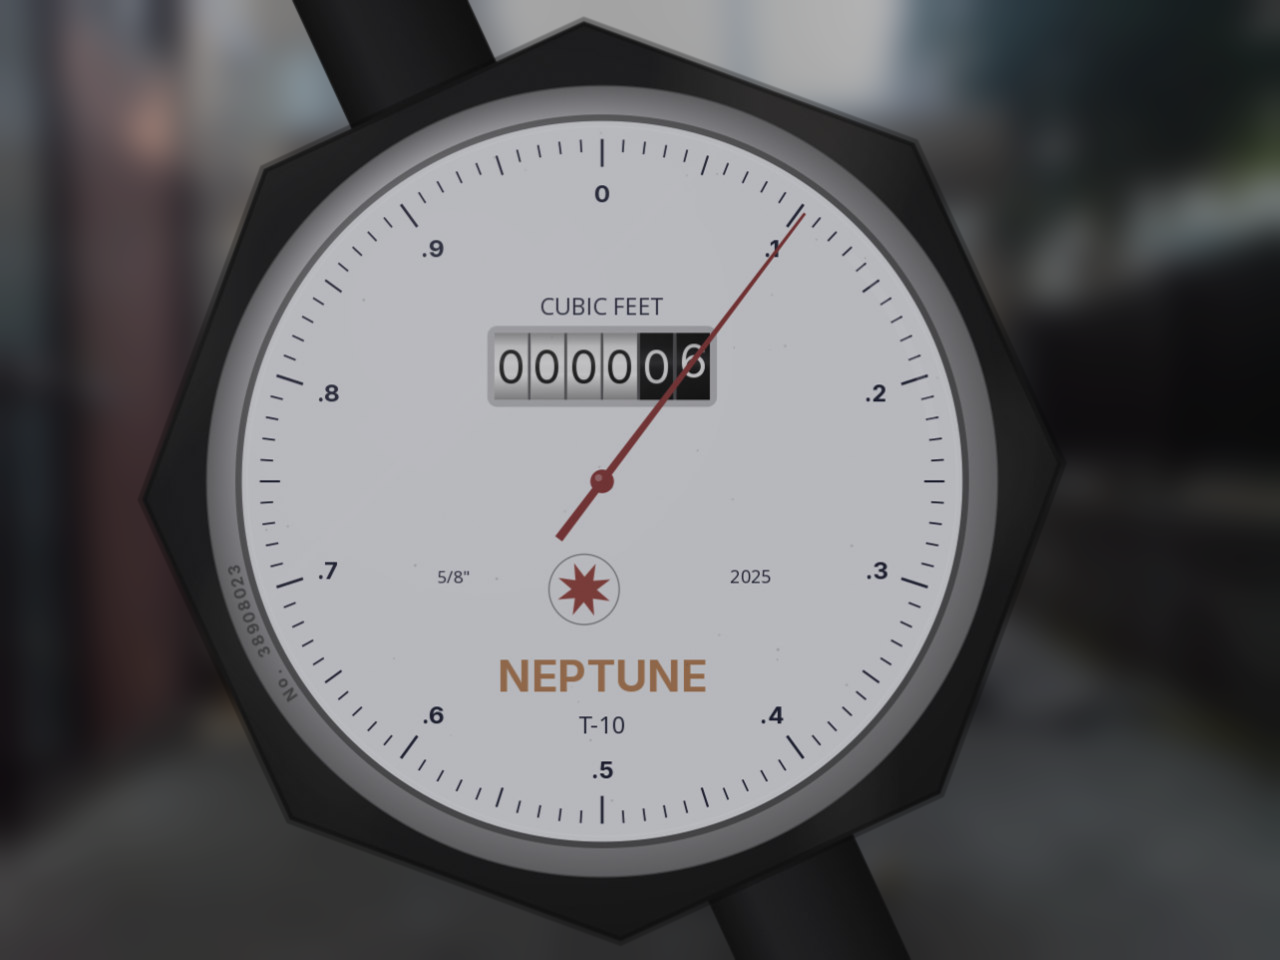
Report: 6.10,ft³
